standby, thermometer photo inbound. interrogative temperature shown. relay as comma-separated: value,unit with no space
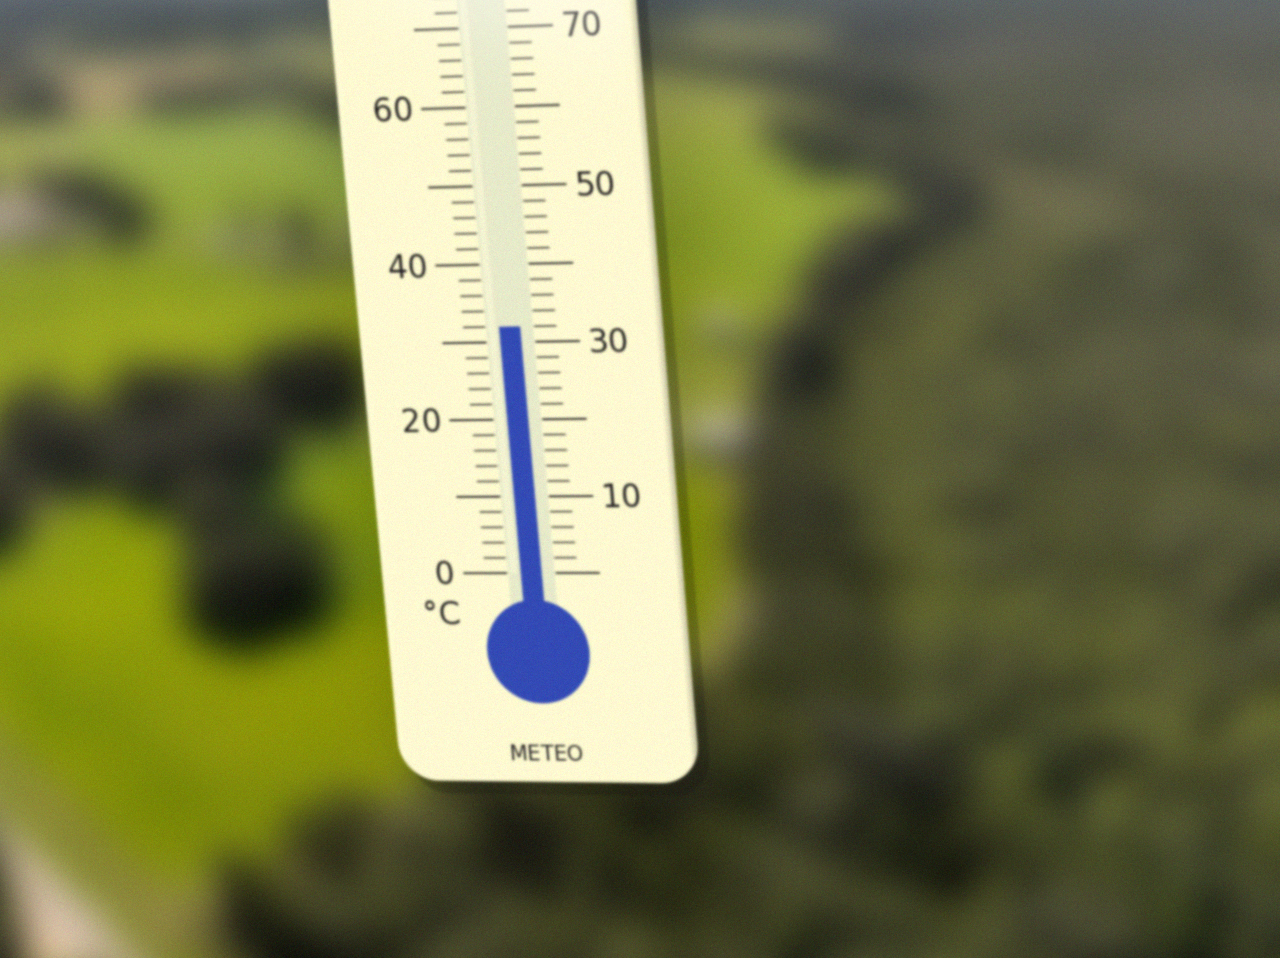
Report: 32,°C
